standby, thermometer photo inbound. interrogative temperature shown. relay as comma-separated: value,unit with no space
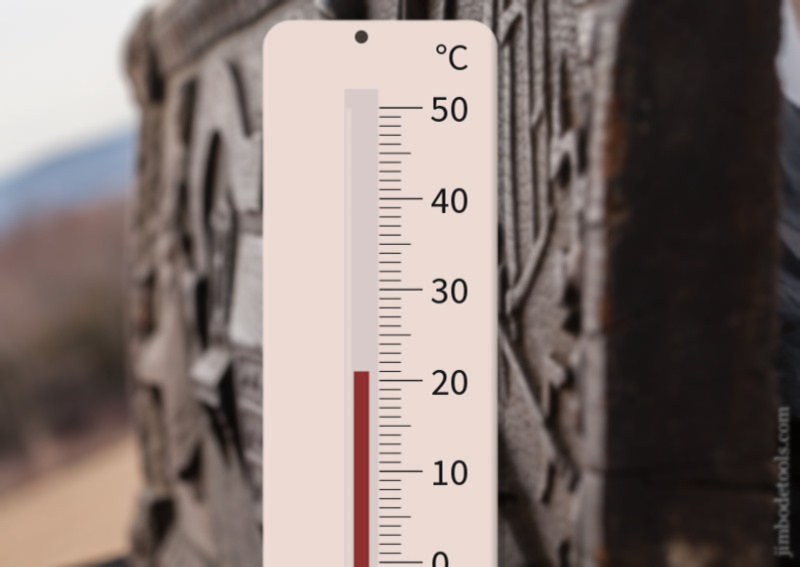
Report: 21,°C
